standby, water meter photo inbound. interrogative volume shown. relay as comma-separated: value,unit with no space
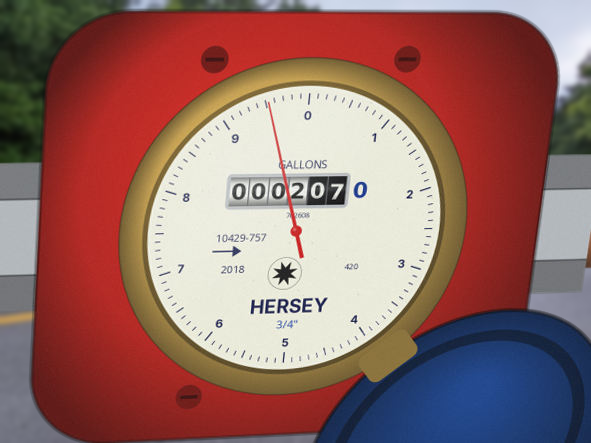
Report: 2069.5,gal
